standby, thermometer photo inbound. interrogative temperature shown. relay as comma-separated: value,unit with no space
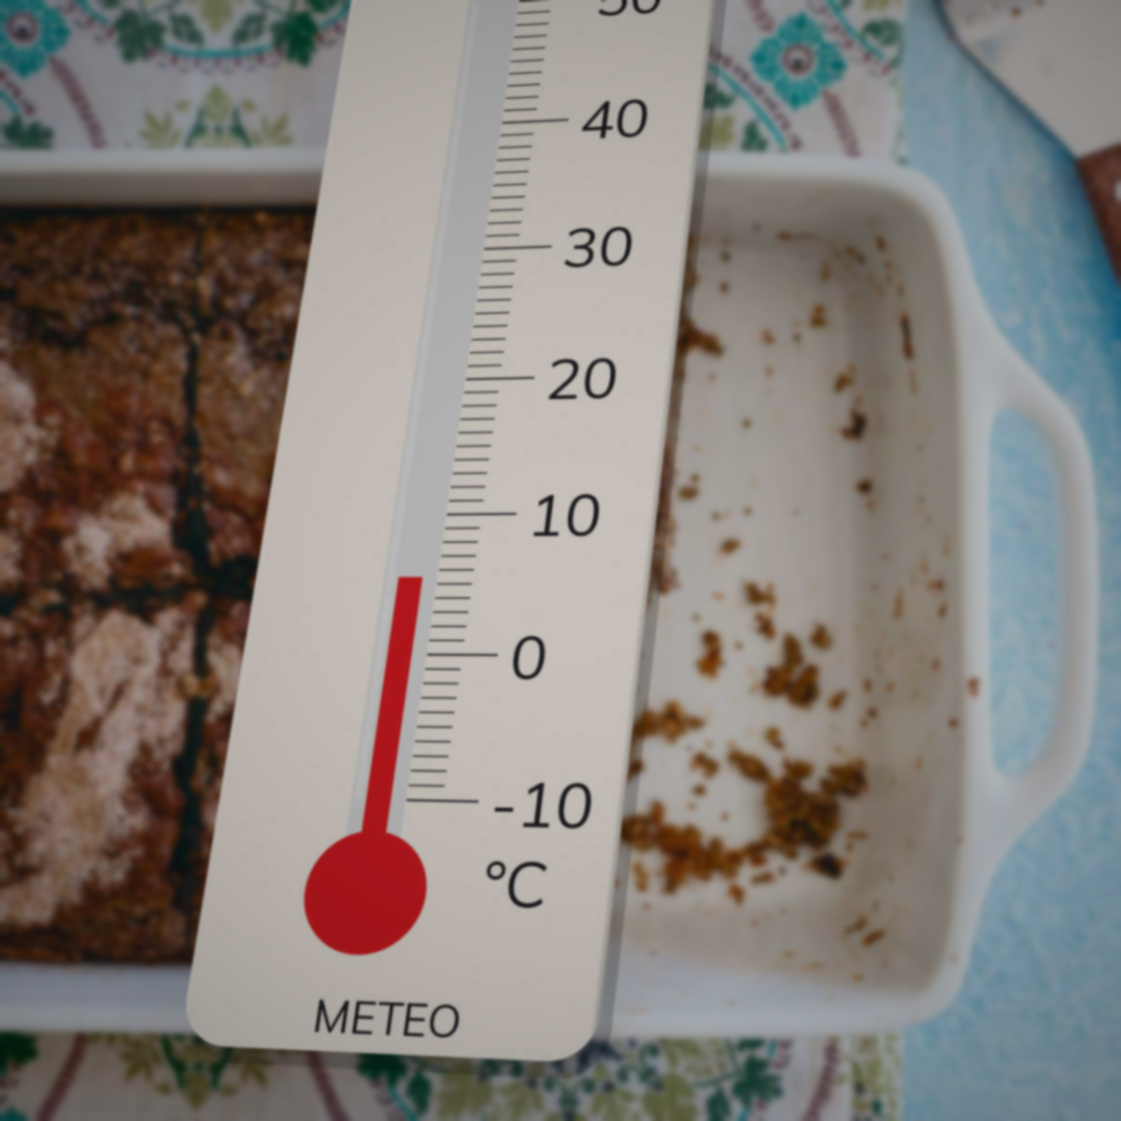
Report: 5.5,°C
